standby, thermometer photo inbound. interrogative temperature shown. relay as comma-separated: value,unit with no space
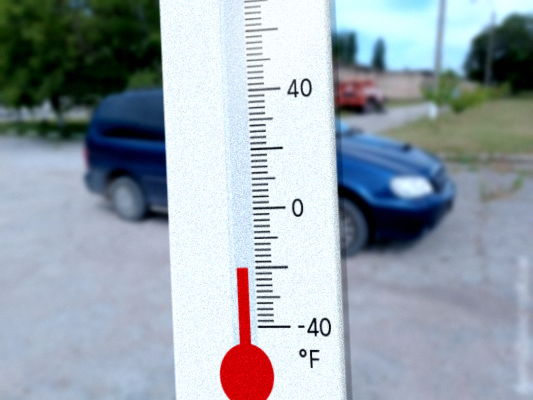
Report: -20,°F
